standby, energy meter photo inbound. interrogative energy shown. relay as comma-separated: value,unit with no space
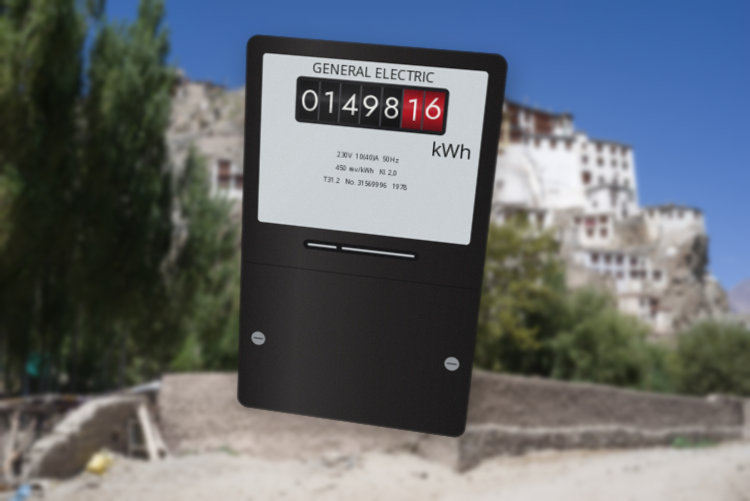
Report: 1498.16,kWh
